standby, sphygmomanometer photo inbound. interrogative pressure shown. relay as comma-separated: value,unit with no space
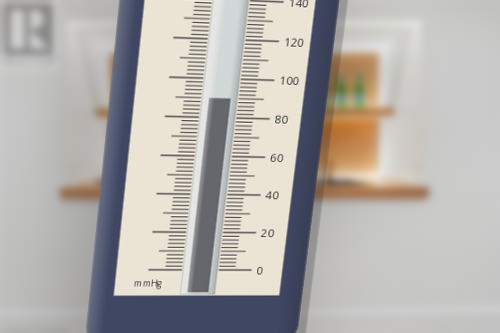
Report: 90,mmHg
